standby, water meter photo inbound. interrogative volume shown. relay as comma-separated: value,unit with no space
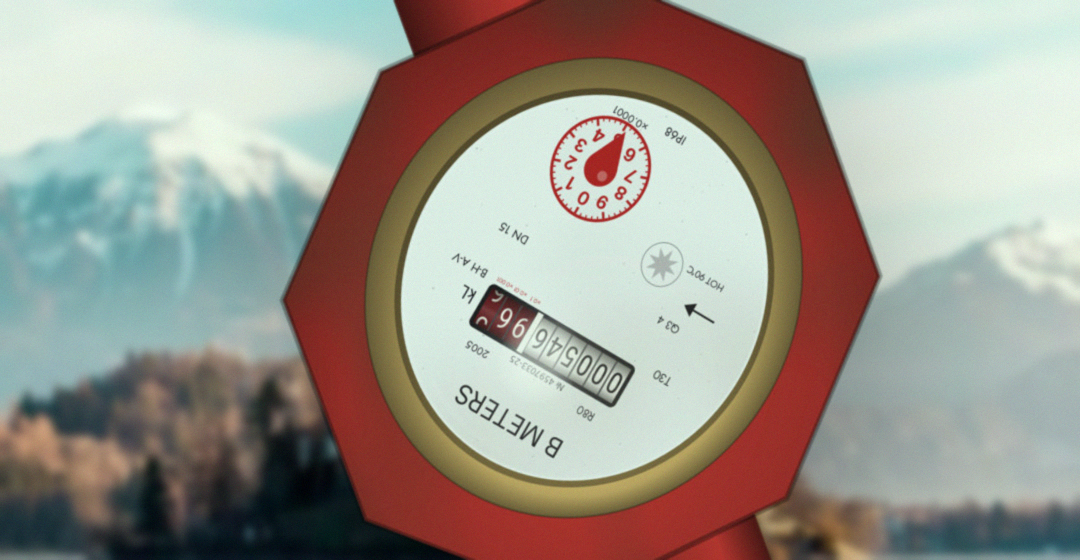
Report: 546.9655,kL
